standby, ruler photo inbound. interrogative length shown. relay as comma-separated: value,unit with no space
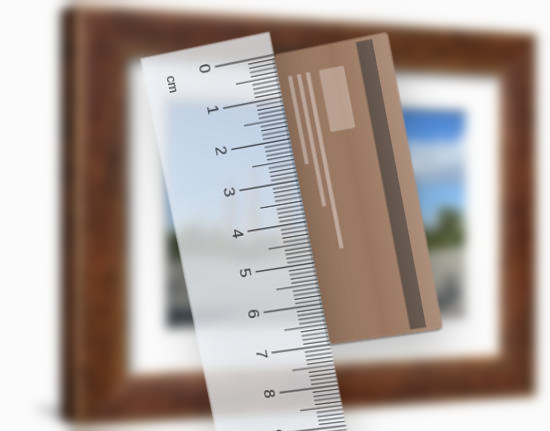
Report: 7,cm
